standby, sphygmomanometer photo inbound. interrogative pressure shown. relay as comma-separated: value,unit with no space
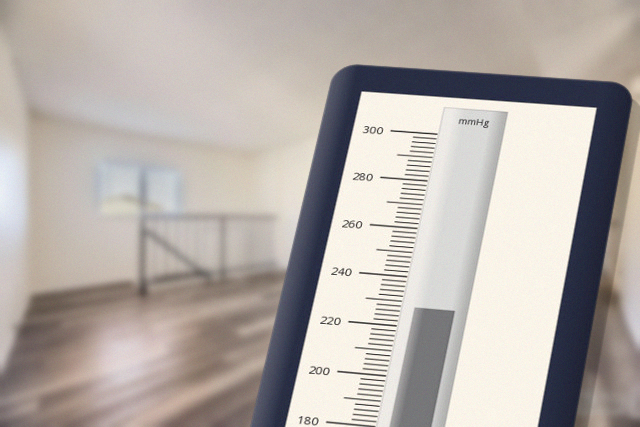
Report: 228,mmHg
